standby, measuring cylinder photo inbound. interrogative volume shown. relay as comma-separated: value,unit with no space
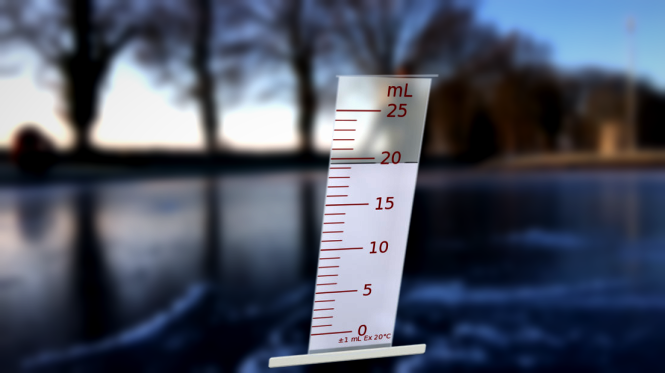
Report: 19.5,mL
